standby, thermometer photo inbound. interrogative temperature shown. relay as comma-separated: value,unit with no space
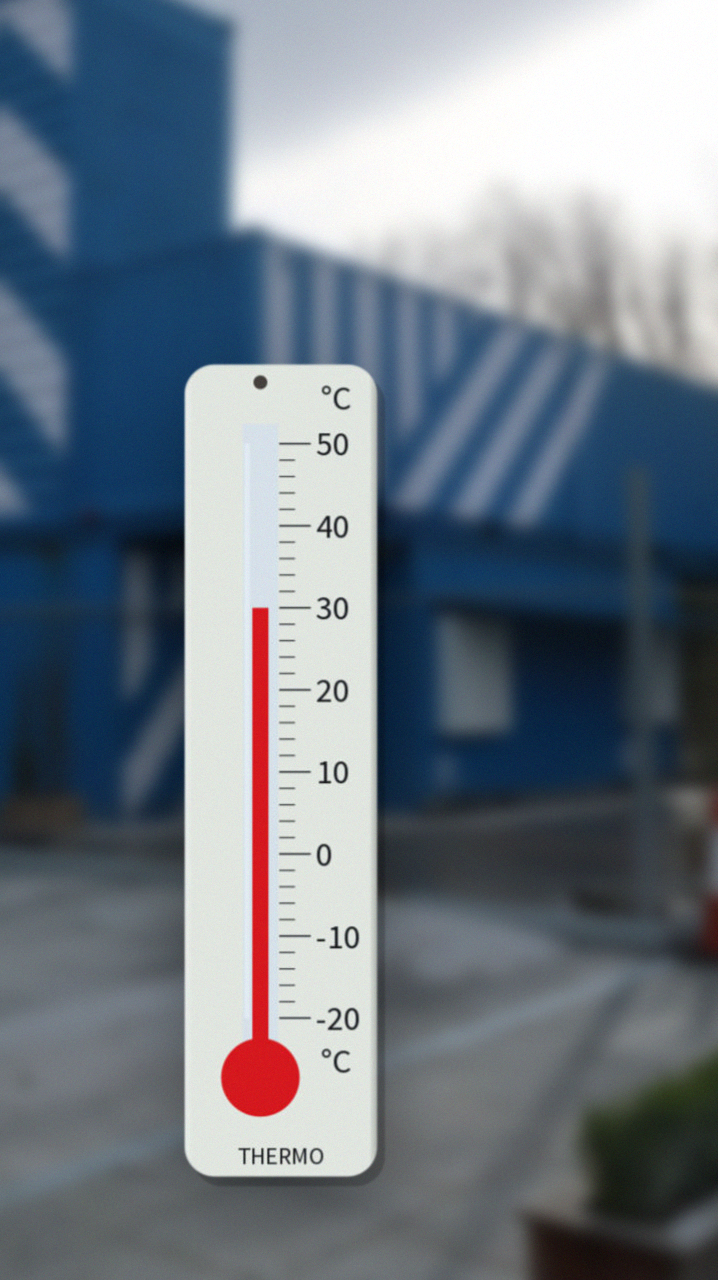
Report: 30,°C
